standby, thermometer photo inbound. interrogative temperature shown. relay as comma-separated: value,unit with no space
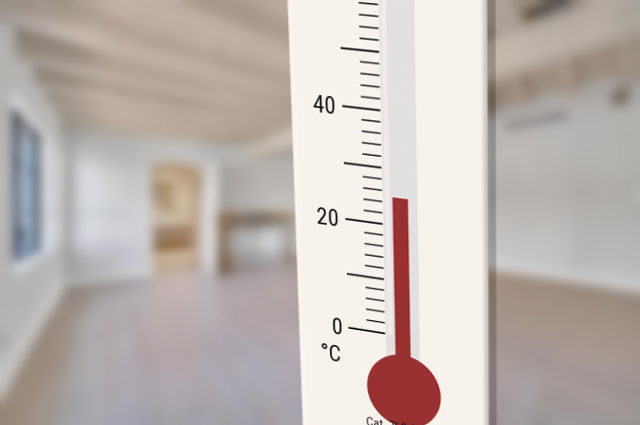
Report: 25,°C
